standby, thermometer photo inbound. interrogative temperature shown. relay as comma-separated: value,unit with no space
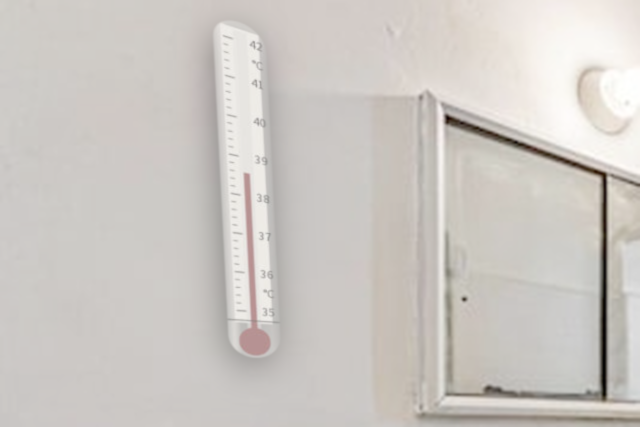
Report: 38.6,°C
